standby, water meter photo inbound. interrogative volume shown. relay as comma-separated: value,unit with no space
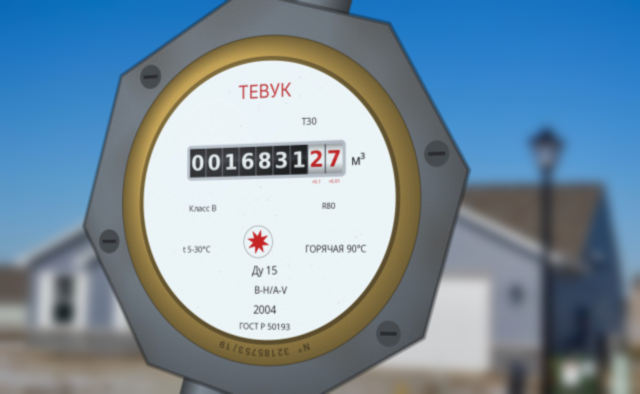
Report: 16831.27,m³
